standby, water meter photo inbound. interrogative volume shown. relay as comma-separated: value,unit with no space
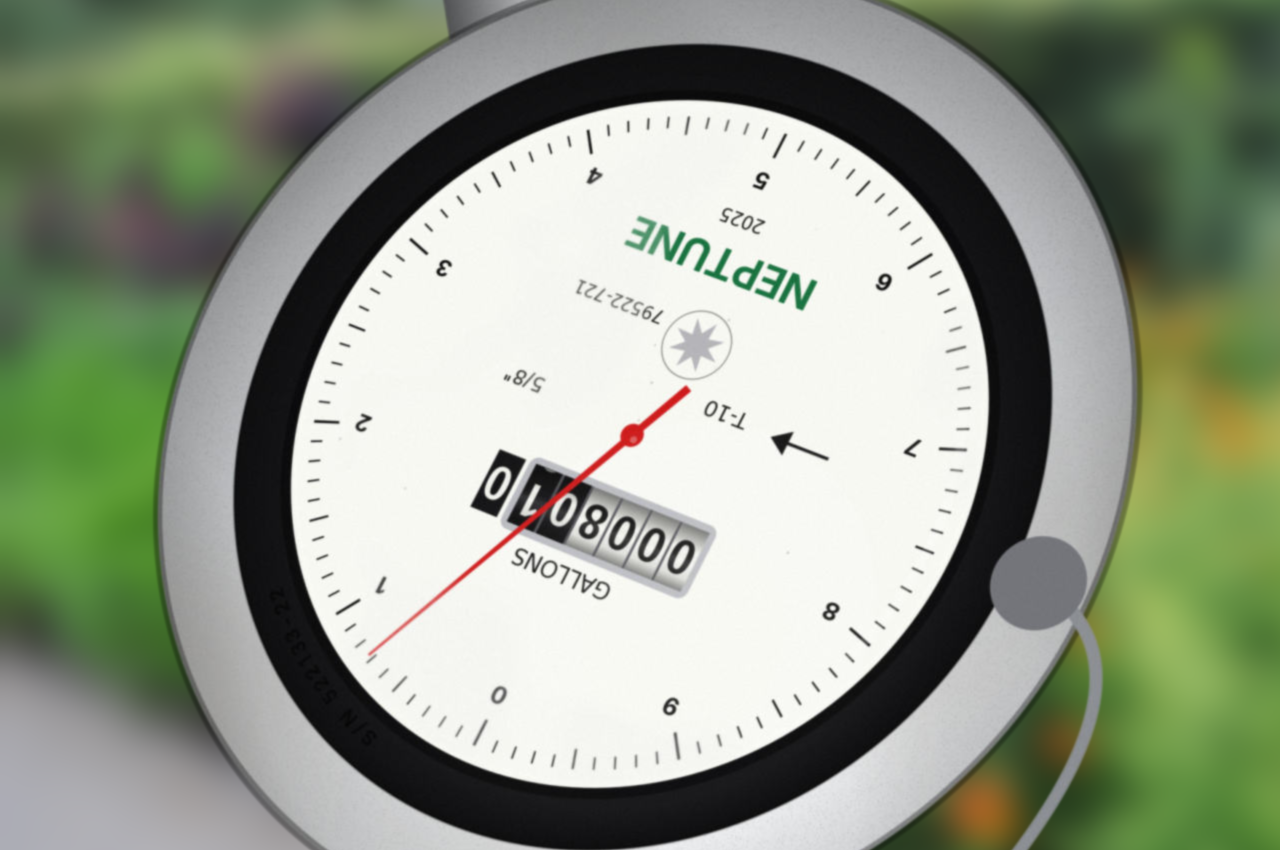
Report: 8010.7,gal
